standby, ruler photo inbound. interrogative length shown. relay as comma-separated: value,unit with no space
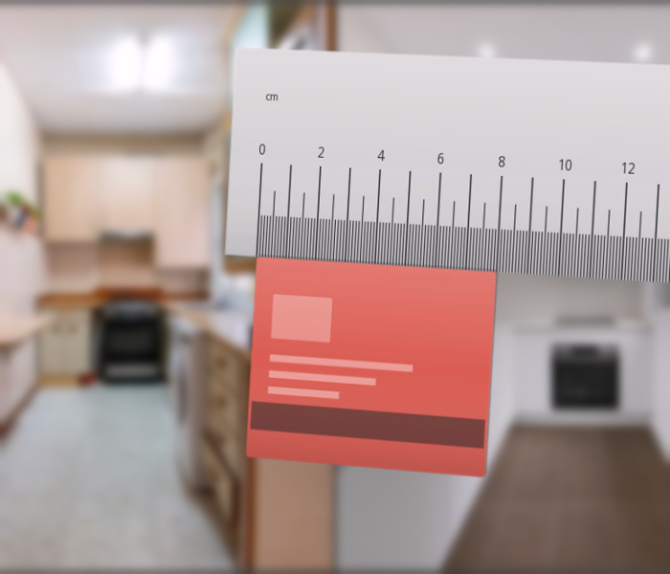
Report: 8,cm
